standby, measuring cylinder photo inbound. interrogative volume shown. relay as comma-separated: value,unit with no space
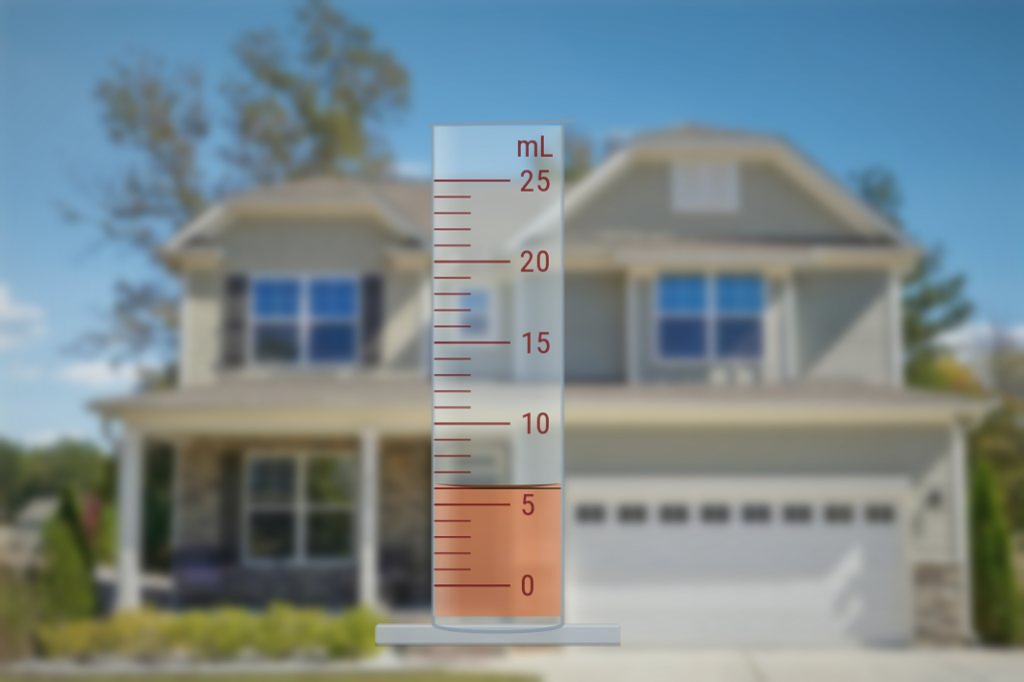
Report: 6,mL
